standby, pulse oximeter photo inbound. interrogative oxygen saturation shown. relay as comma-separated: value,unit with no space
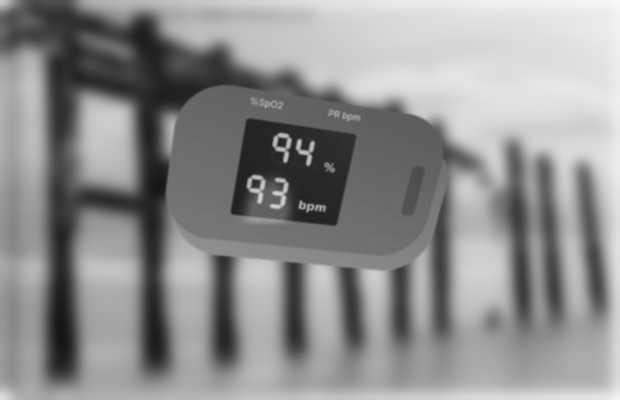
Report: 94,%
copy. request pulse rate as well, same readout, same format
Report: 93,bpm
